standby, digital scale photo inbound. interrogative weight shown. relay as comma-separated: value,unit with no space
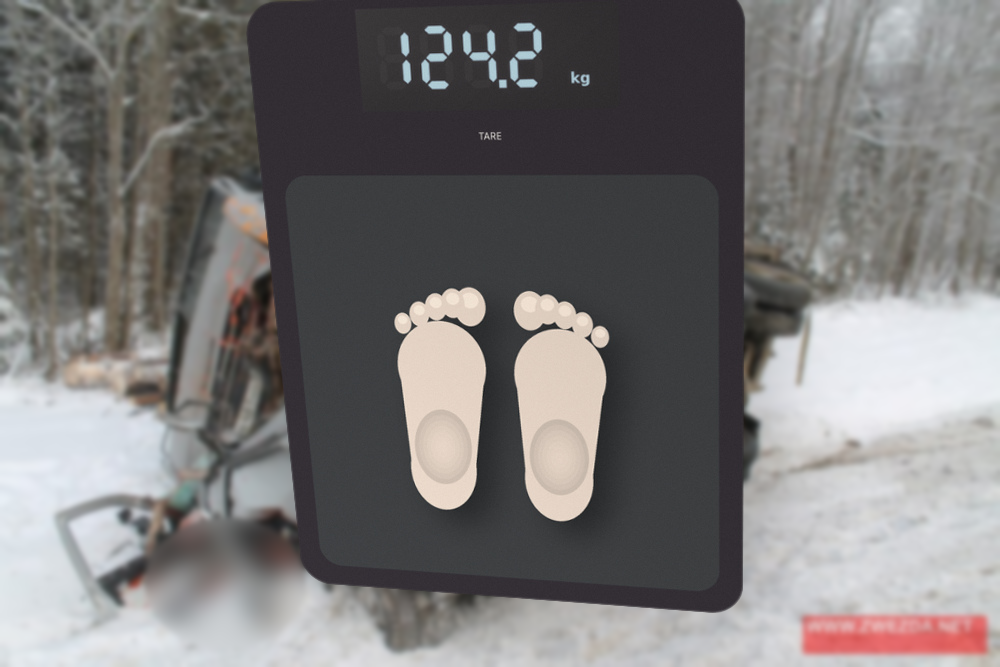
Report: 124.2,kg
